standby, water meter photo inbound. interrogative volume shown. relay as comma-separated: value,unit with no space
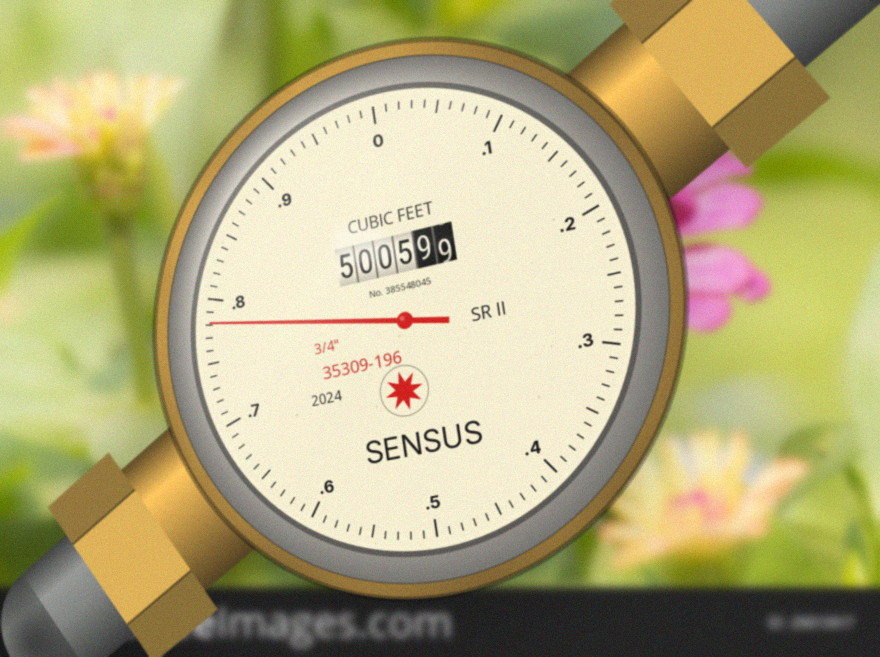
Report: 500598.78,ft³
